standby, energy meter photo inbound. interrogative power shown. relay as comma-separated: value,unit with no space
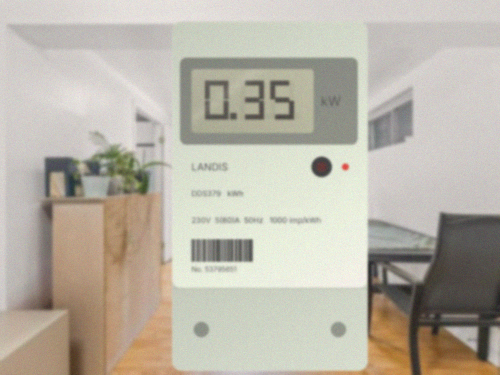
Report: 0.35,kW
